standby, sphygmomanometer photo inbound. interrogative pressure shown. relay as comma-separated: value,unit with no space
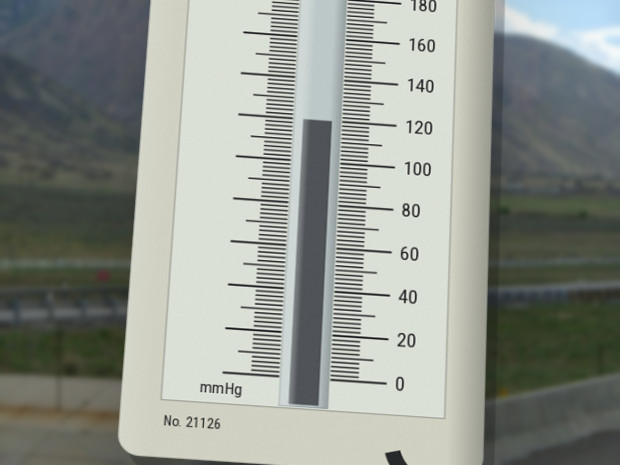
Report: 120,mmHg
